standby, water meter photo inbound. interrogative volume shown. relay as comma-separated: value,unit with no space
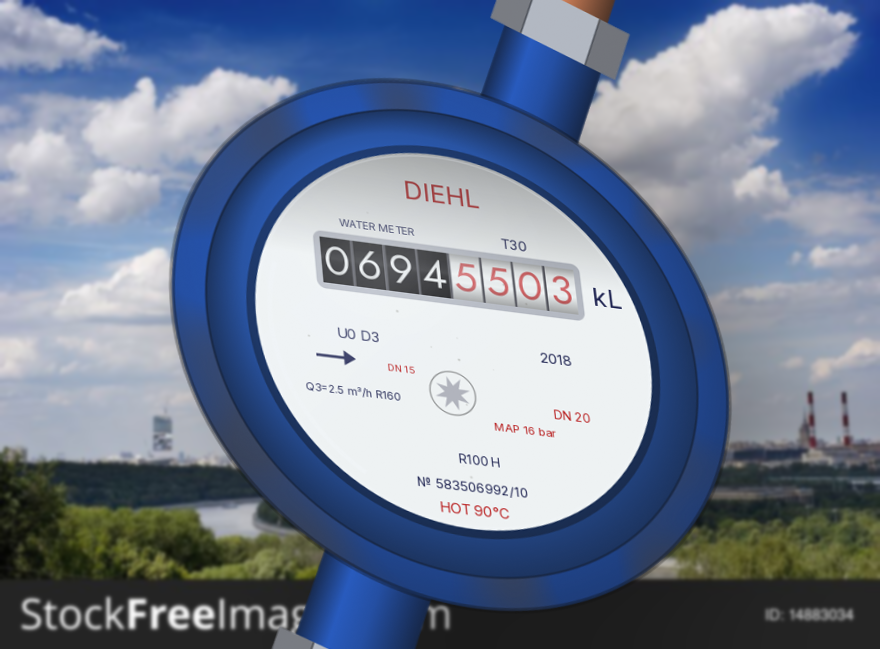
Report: 694.5503,kL
